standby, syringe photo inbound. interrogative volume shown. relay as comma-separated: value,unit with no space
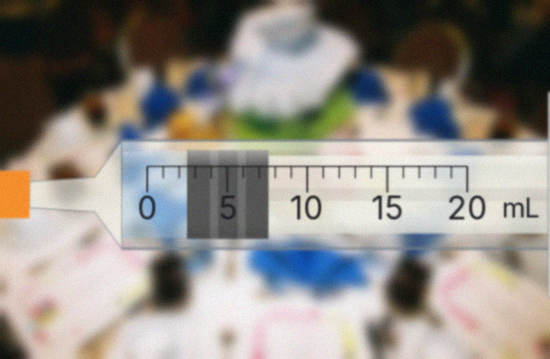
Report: 2.5,mL
